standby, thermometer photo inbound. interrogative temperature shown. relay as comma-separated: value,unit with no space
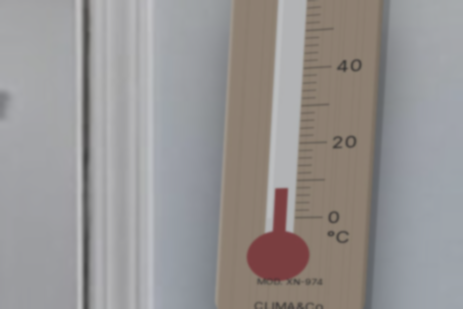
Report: 8,°C
